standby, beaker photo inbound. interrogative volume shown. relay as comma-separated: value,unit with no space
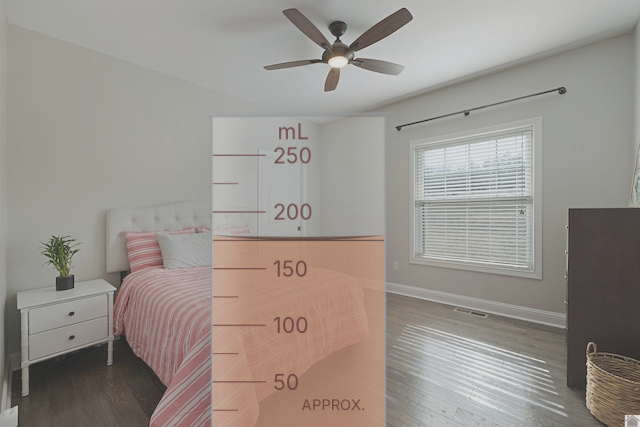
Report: 175,mL
